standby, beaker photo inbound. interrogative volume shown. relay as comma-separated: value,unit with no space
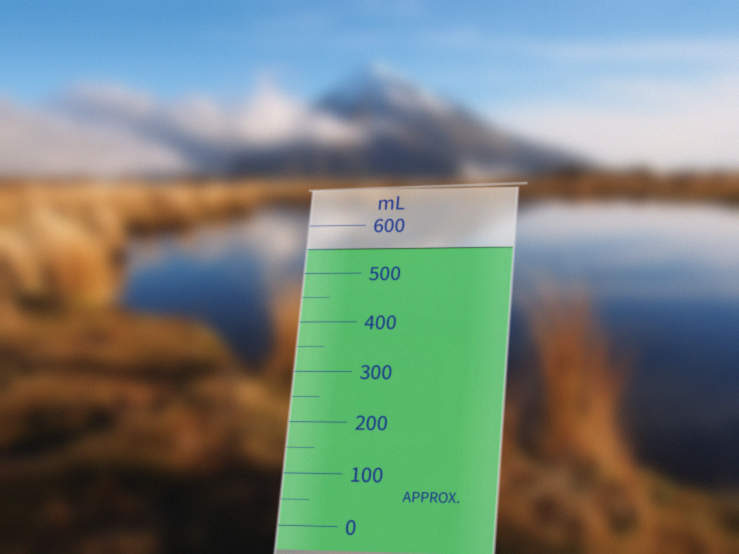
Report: 550,mL
